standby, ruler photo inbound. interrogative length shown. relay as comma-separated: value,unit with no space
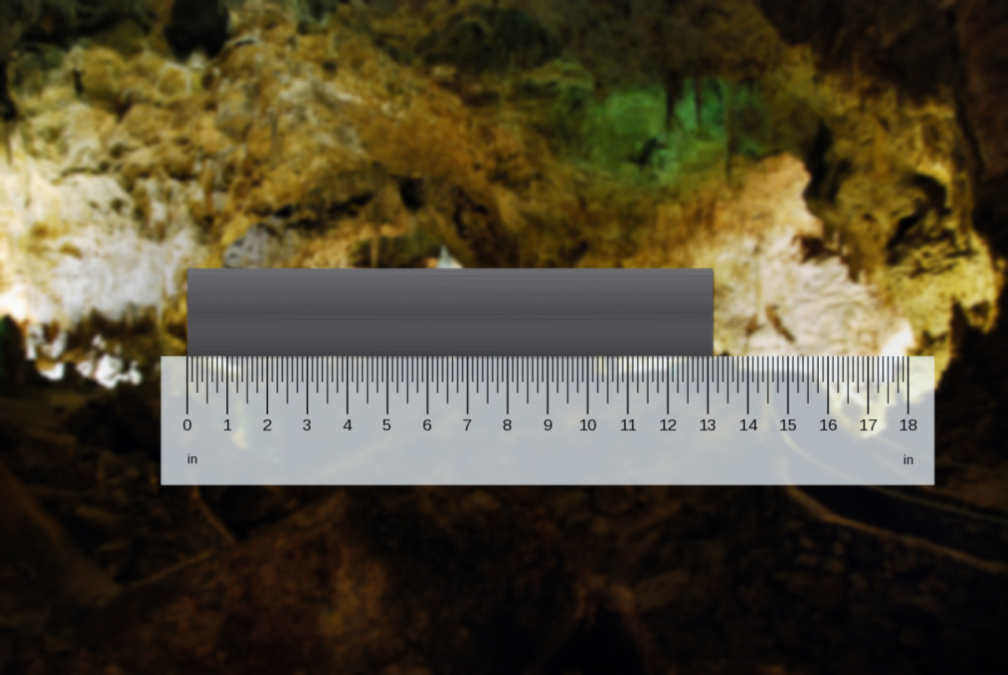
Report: 13.125,in
